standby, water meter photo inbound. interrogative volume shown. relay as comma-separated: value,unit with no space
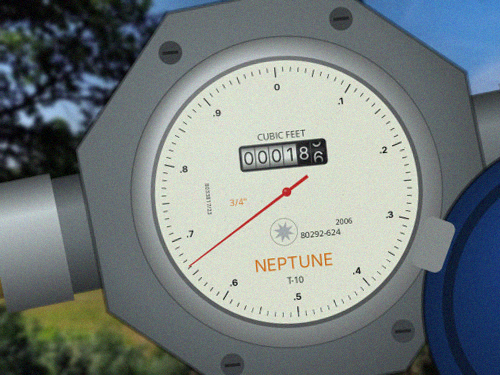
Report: 185.66,ft³
